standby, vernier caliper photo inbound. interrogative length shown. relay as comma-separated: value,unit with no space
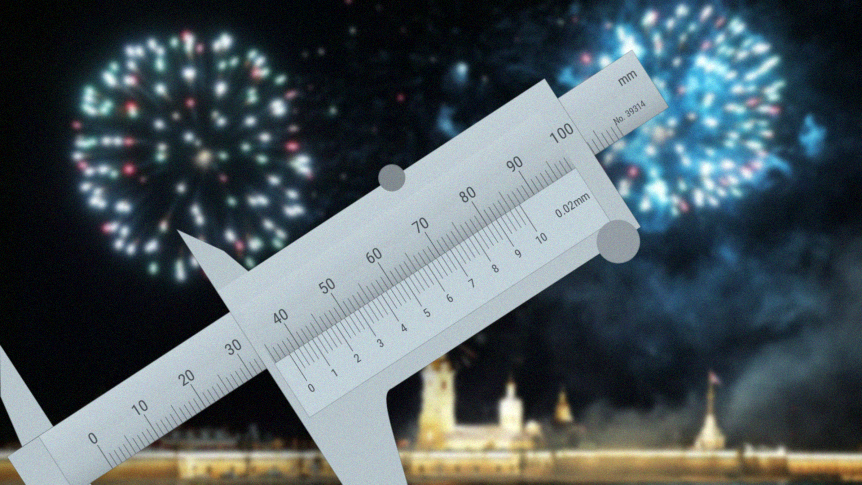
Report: 37.8,mm
